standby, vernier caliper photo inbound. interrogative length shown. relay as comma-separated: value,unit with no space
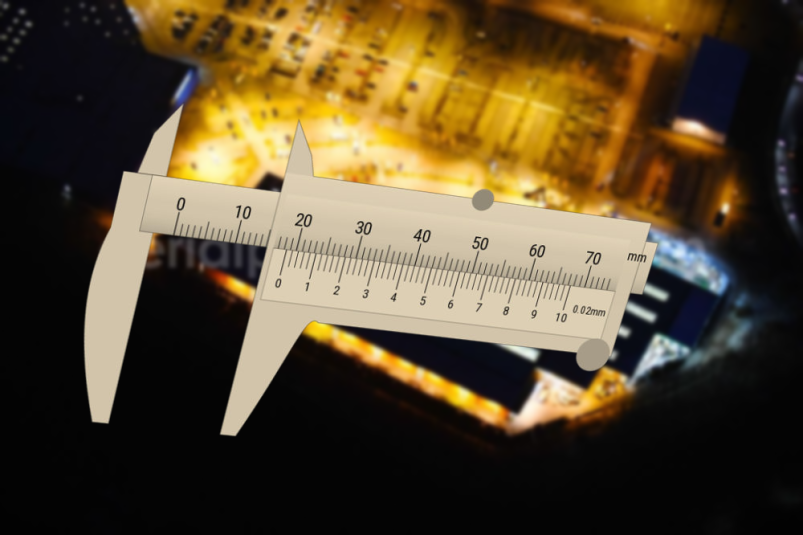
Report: 18.4,mm
